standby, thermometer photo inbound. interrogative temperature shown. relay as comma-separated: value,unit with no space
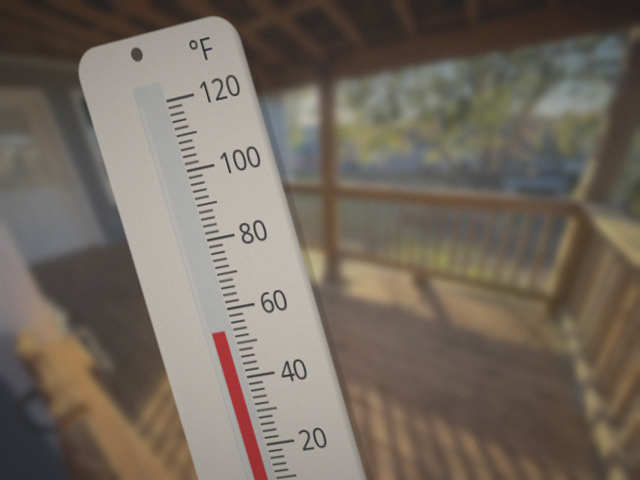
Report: 54,°F
